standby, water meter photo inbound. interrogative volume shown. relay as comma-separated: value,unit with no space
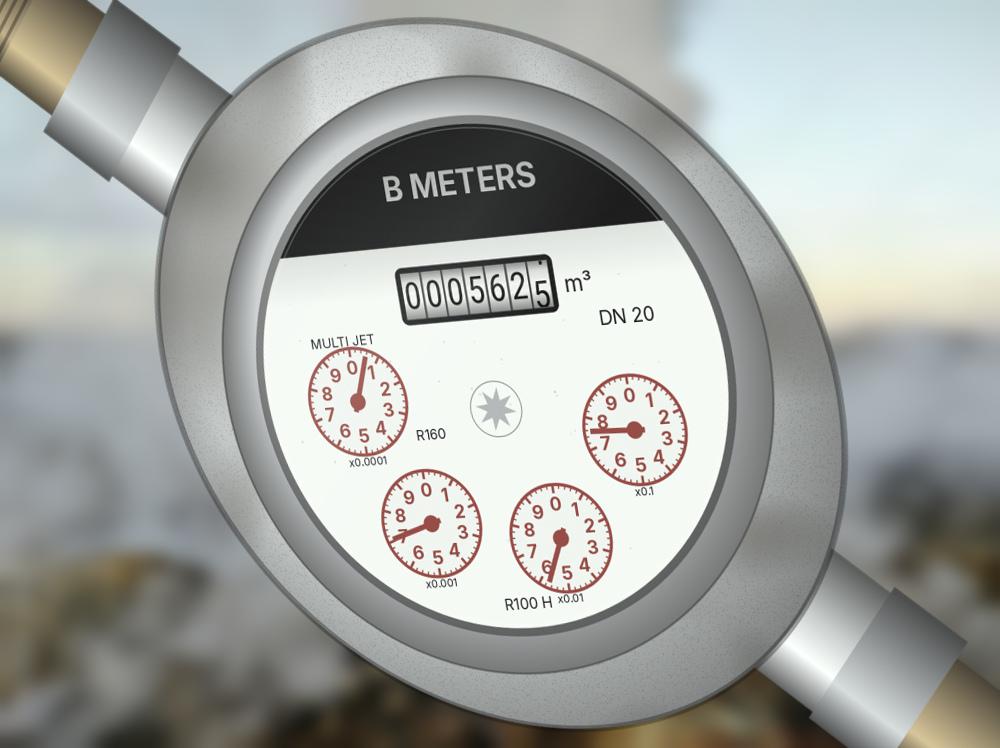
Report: 5624.7570,m³
